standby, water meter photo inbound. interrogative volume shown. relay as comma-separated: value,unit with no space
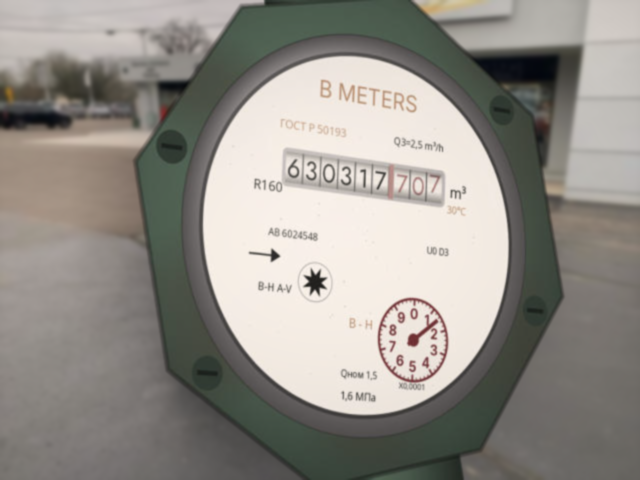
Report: 630317.7071,m³
